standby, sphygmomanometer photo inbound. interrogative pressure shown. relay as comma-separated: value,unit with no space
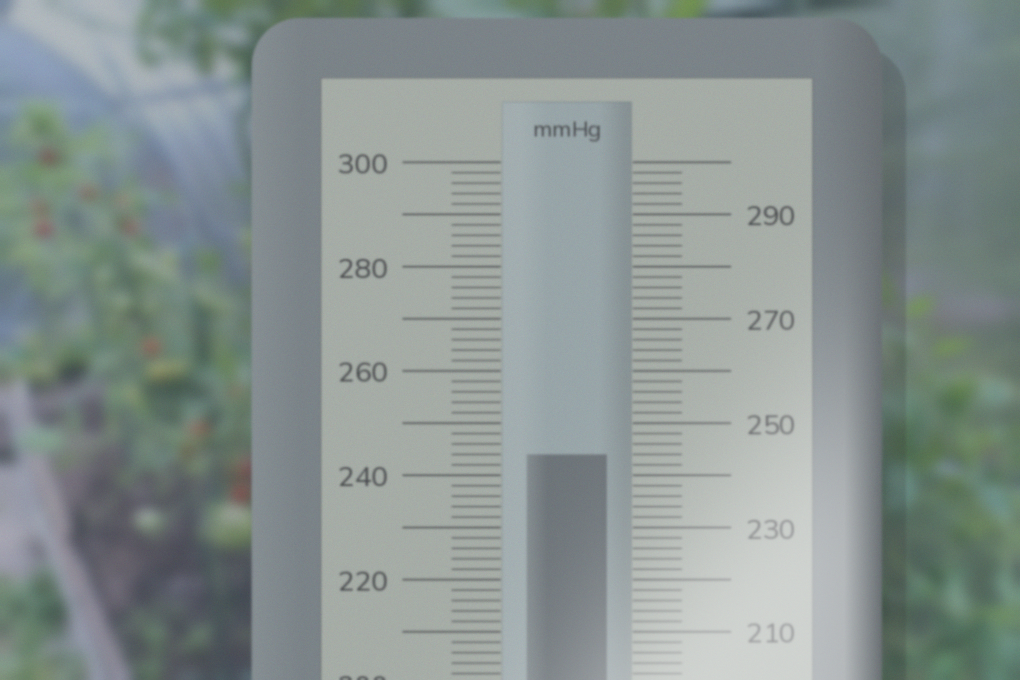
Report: 244,mmHg
